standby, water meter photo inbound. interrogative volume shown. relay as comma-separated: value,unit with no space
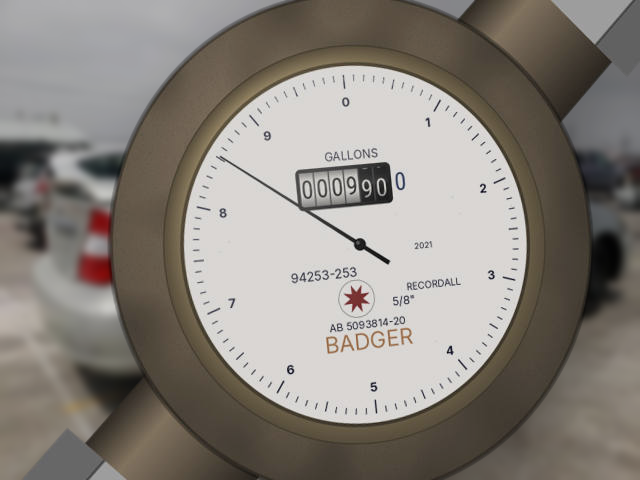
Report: 9898.5,gal
